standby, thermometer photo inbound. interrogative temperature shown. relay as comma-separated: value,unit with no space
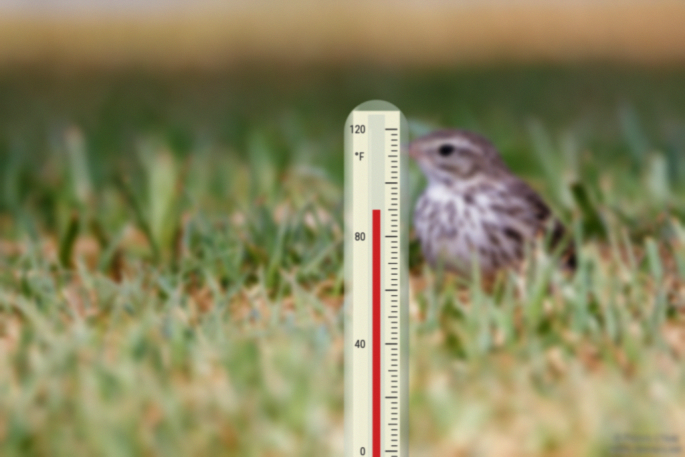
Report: 90,°F
